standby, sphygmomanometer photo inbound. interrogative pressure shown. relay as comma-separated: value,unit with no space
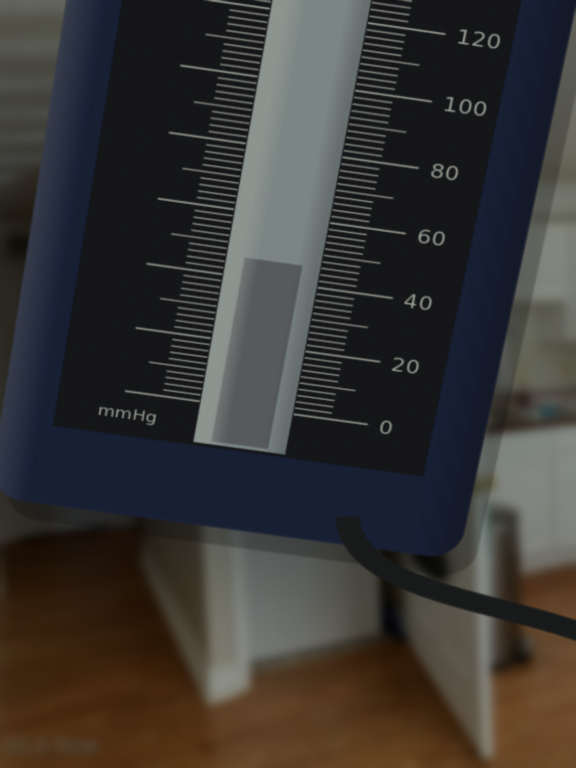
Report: 46,mmHg
